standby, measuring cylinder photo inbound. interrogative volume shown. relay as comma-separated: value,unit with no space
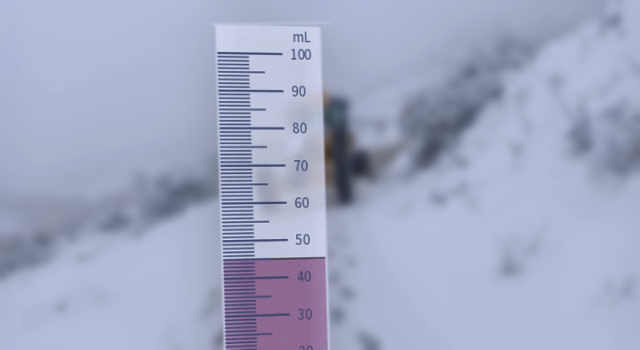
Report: 45,mL
